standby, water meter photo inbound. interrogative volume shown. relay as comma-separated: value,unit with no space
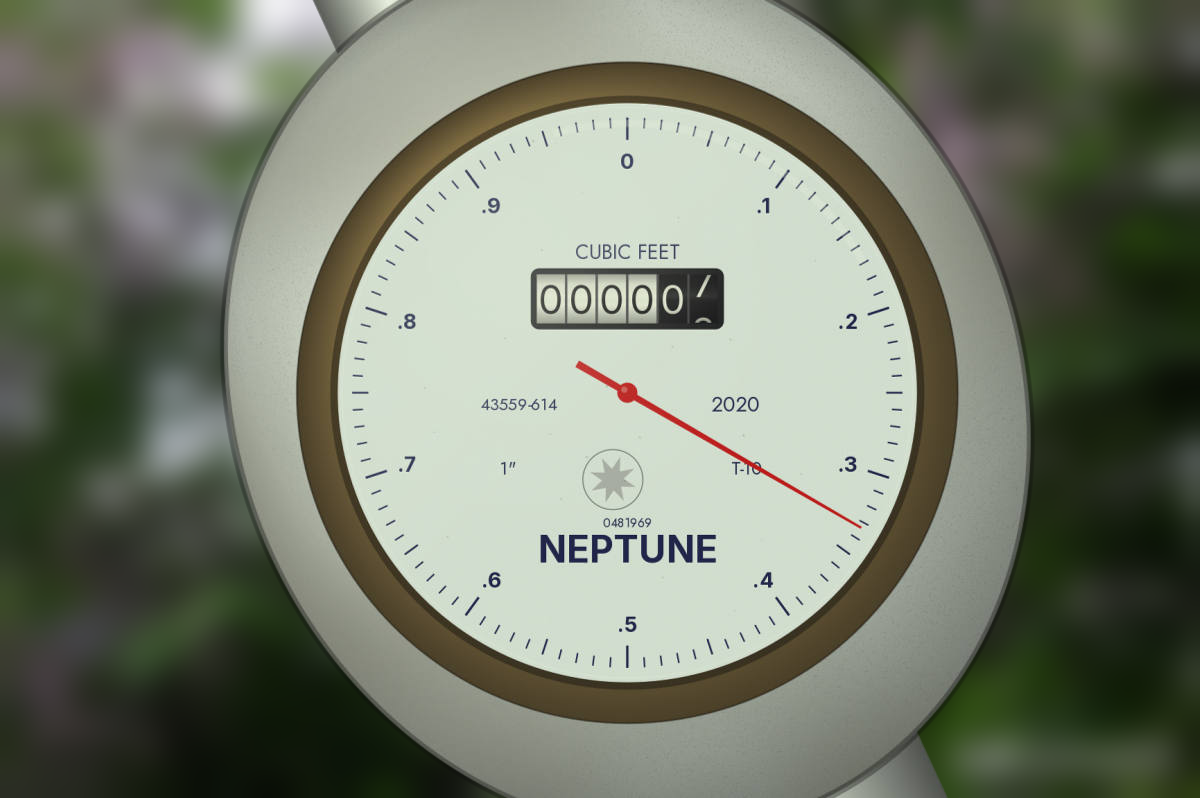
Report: 7.33,ft³
